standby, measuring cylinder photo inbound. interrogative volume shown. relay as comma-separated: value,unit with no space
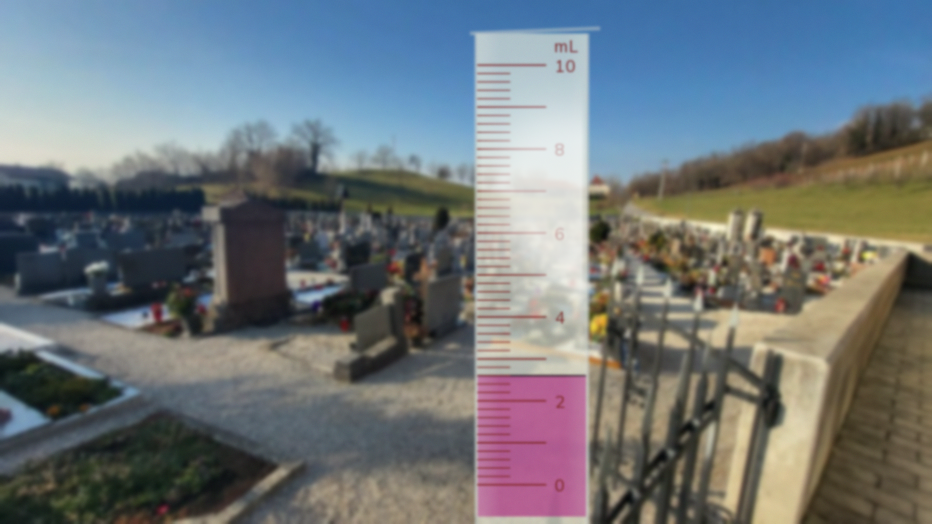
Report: 2.6,mL
